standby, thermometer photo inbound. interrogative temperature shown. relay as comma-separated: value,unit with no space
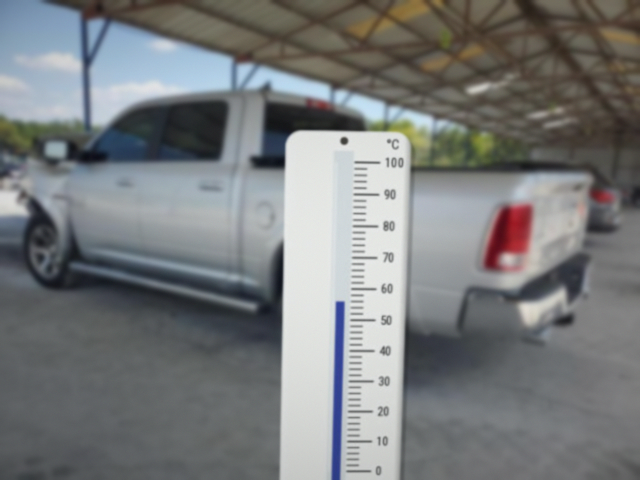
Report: 56,°C
